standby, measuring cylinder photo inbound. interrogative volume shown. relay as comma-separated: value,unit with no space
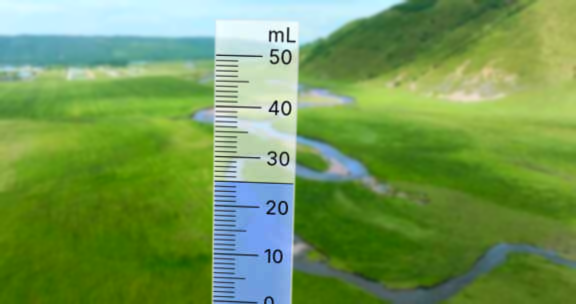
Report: 25,mL
